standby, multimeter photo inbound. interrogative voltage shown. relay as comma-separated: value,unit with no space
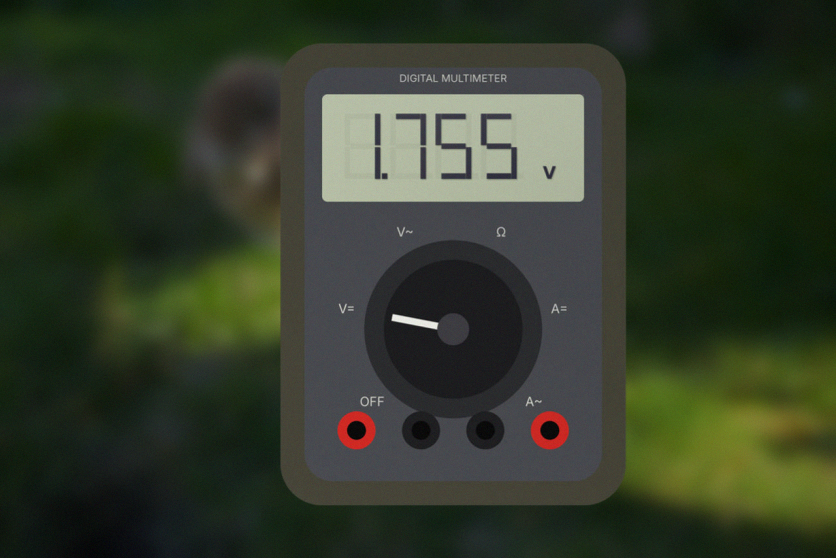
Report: 1.755,V
